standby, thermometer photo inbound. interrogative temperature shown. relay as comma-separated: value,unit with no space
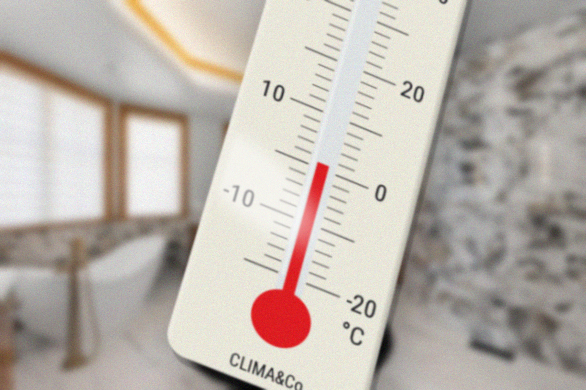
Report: 1,°C
